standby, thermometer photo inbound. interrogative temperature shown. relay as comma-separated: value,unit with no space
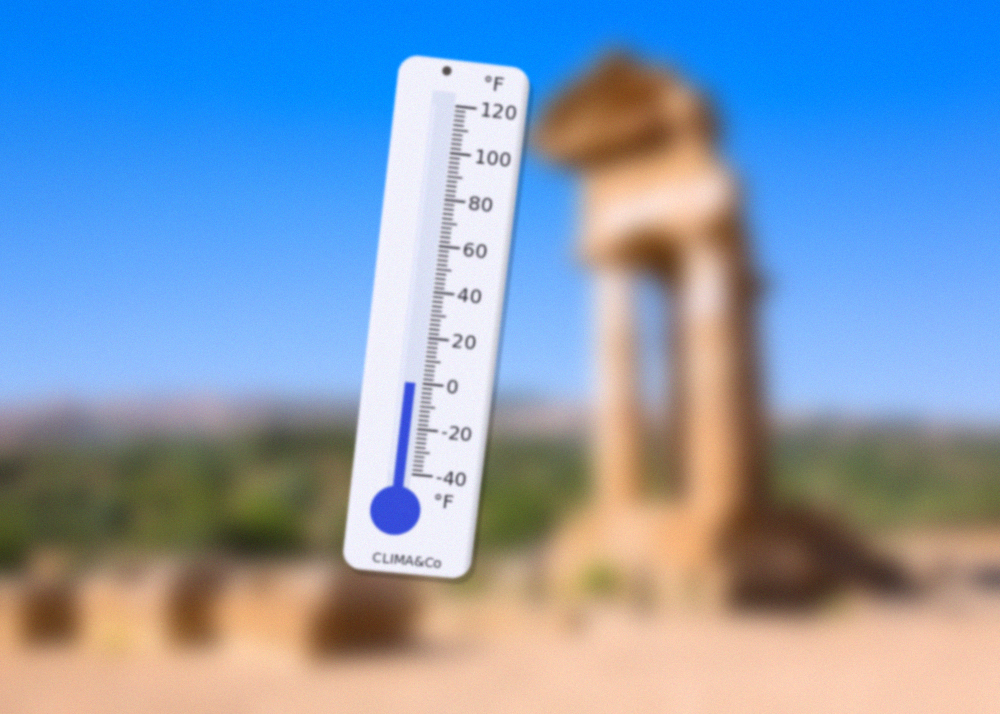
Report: 0,°F
